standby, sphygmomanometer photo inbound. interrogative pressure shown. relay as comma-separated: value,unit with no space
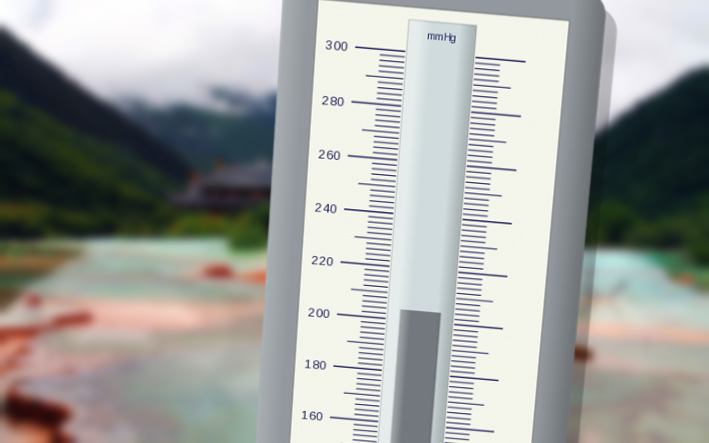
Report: 204,mmHg
